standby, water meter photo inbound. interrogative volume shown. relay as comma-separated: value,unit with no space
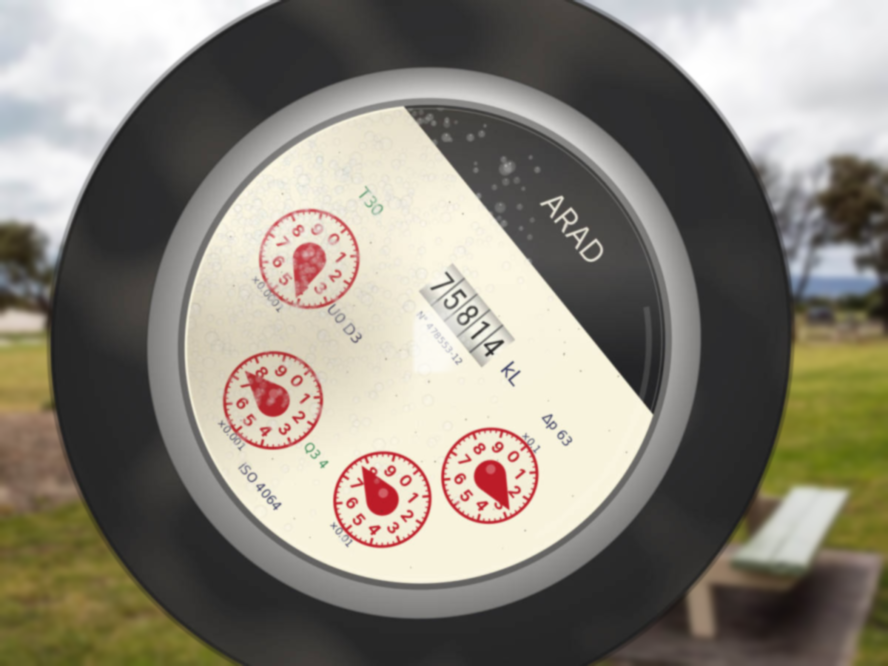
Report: 75814.2774,kL
